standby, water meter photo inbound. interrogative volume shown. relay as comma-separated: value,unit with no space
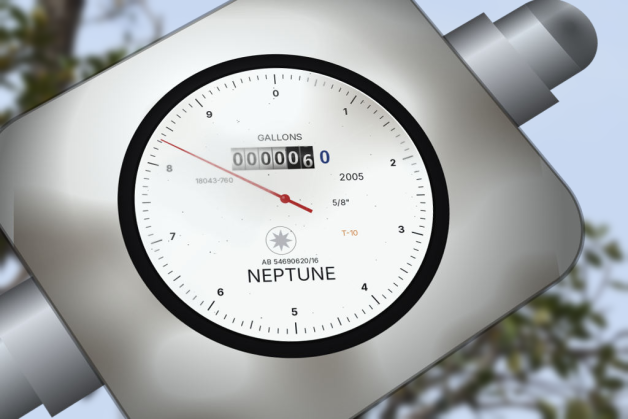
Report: 58.3,gal
